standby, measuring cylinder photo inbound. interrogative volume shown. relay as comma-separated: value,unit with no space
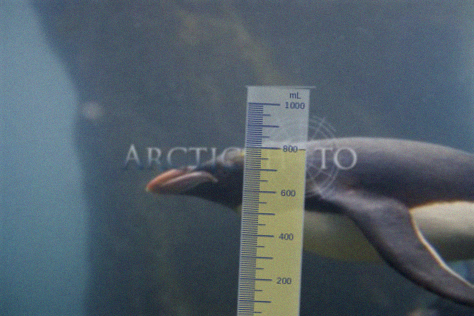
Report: 800,mL
